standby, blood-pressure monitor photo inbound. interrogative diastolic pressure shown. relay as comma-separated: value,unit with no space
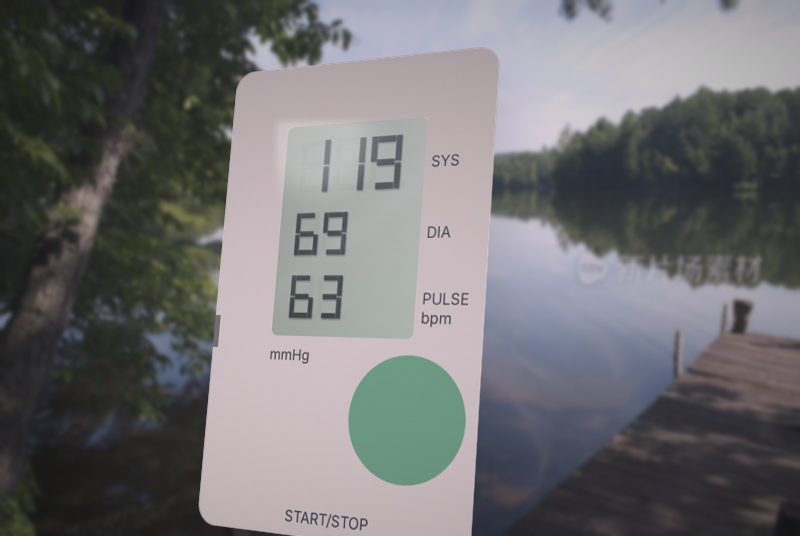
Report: 69,mmHg
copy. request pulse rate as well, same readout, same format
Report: 63,bpm
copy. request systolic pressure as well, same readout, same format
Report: 119,mmHg
